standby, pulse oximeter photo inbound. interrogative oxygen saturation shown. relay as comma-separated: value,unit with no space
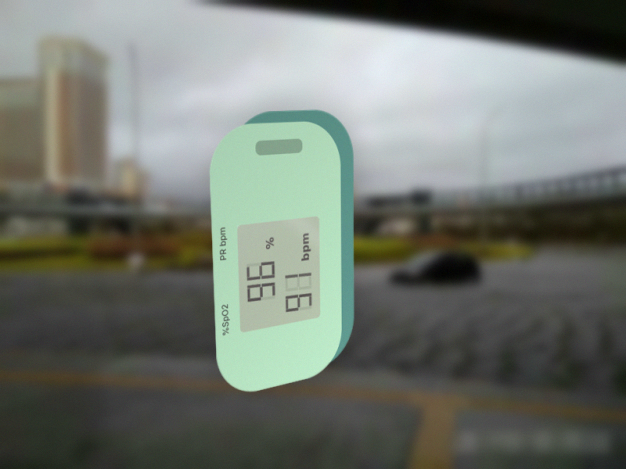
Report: 96,%
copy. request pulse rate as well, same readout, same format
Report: 91,bpm
